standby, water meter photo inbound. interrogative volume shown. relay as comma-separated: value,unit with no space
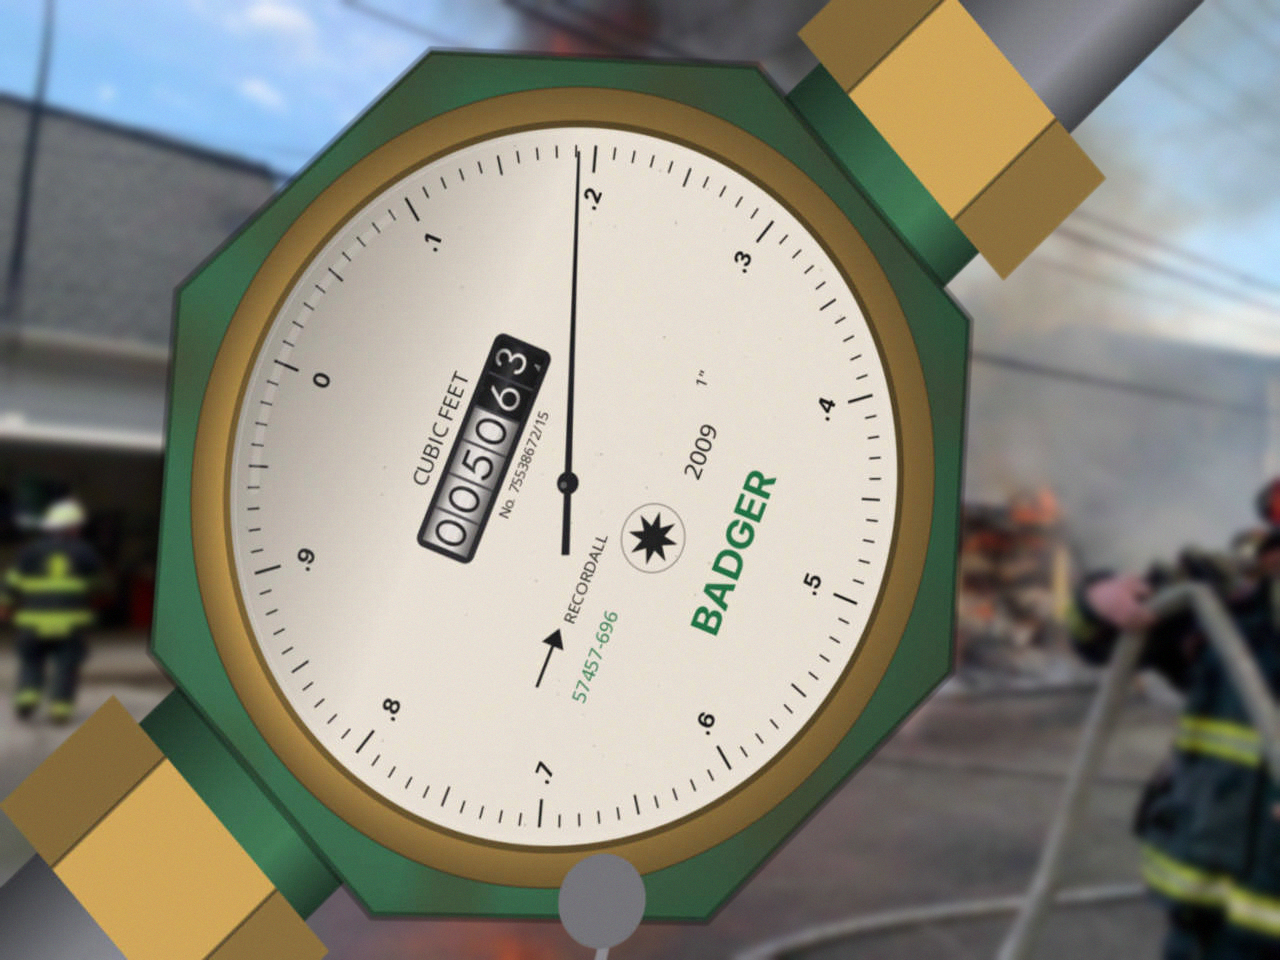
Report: 5063.19,ft³
